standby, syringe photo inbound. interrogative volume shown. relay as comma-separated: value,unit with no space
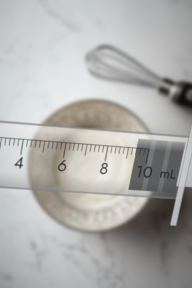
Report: 9.4,mL
